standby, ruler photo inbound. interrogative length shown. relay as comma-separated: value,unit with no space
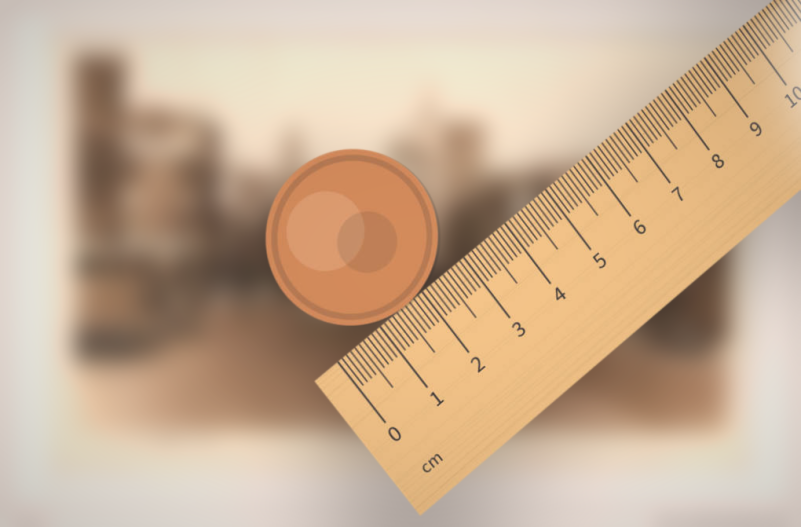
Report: 3.2,cm
